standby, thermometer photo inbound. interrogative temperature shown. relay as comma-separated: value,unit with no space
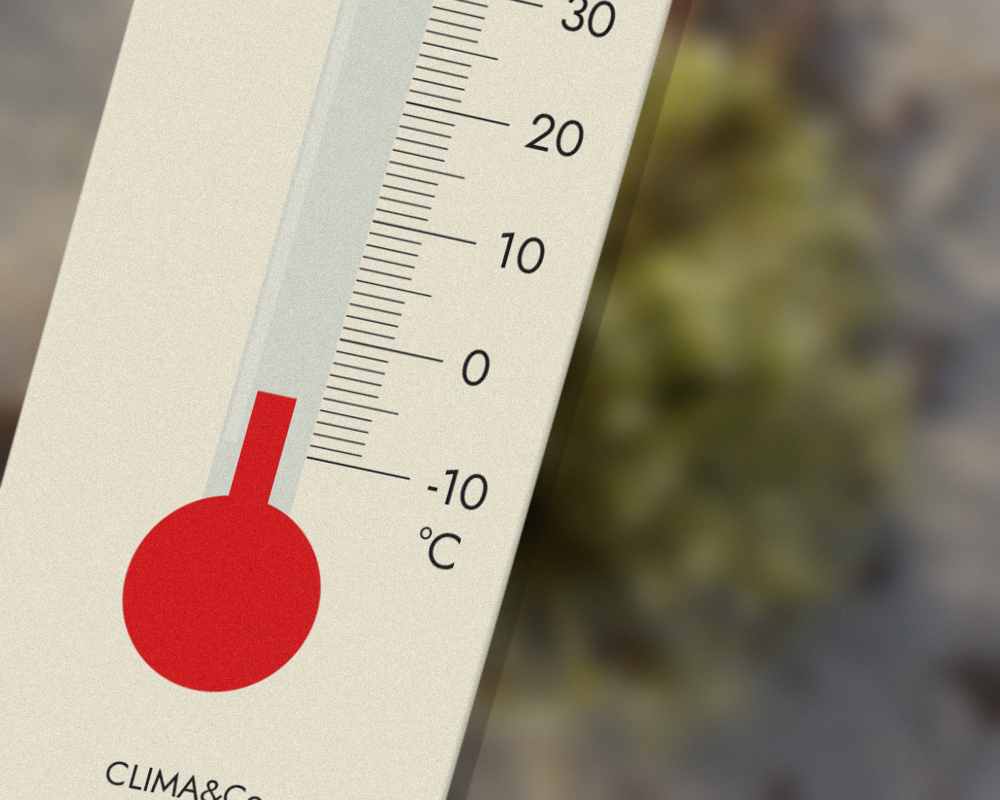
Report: -5.5,°C
